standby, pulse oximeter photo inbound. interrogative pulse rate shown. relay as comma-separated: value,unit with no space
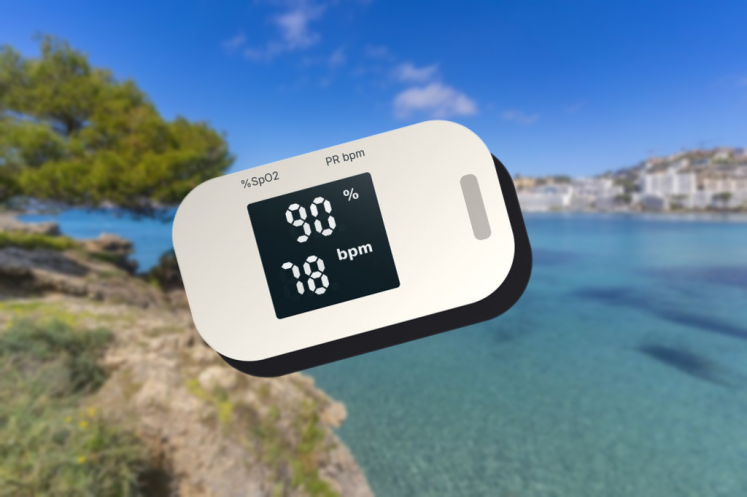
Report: 78,bpm
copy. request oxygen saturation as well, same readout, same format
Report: 90,%
